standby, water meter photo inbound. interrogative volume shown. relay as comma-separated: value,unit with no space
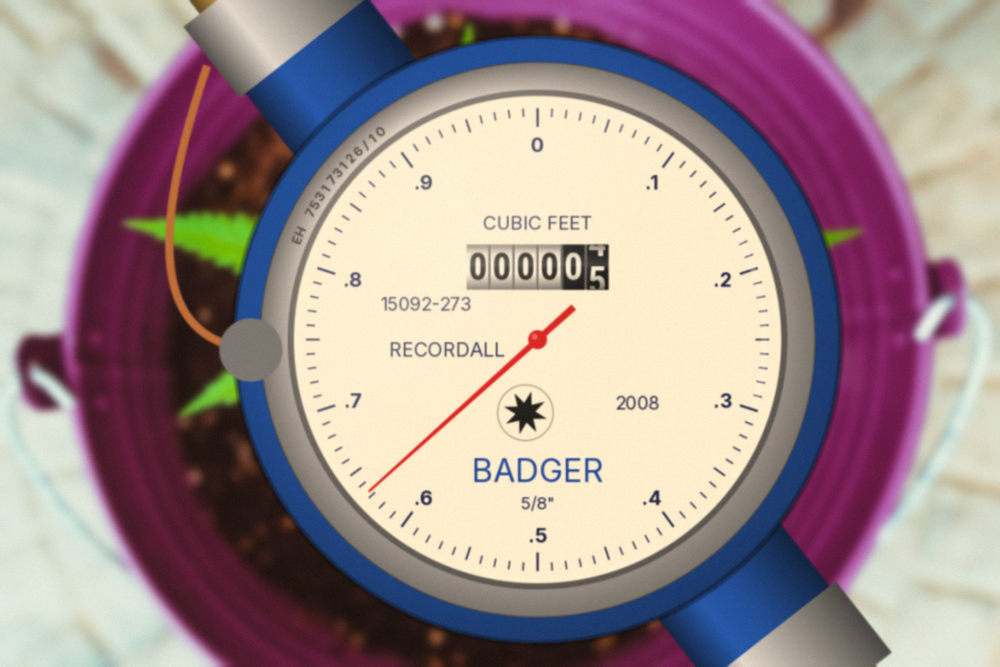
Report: 4.63,ft³
